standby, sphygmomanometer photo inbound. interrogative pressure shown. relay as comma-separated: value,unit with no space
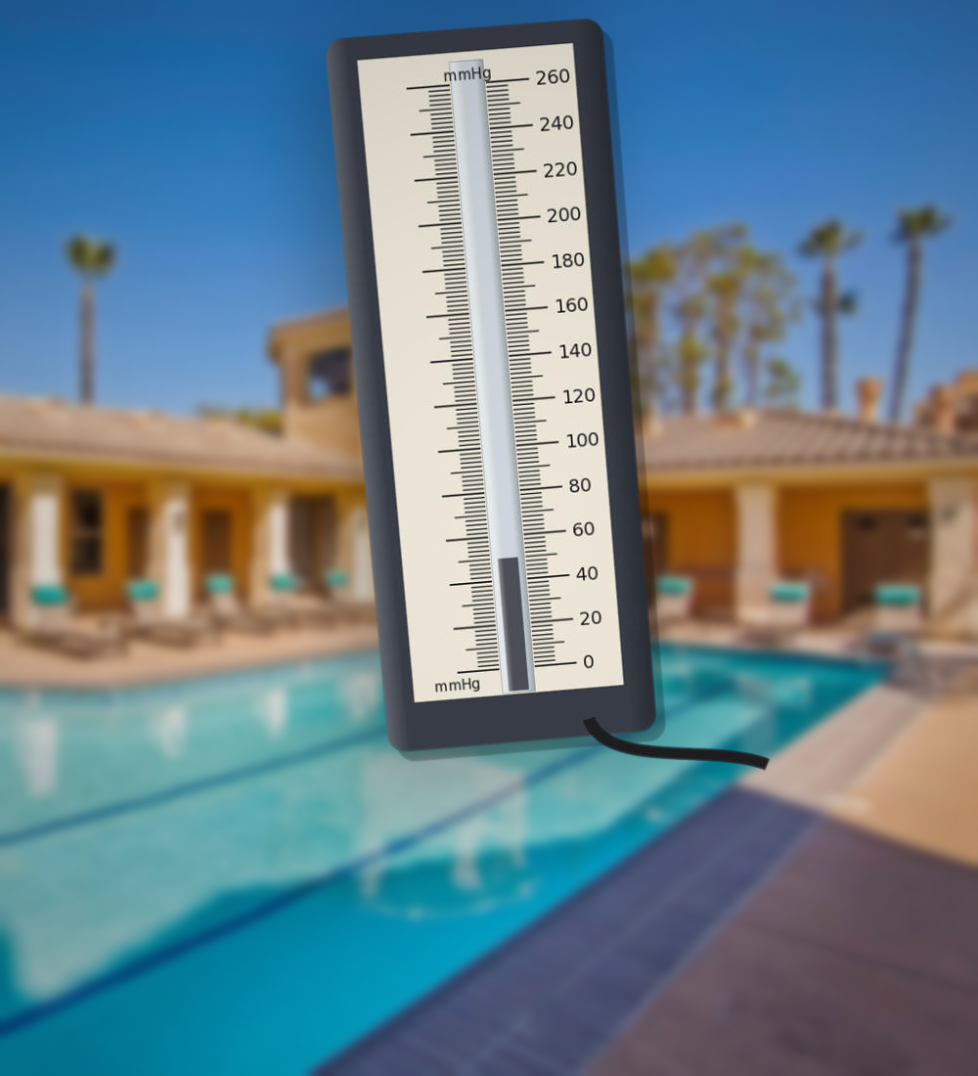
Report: 50,mmHg
